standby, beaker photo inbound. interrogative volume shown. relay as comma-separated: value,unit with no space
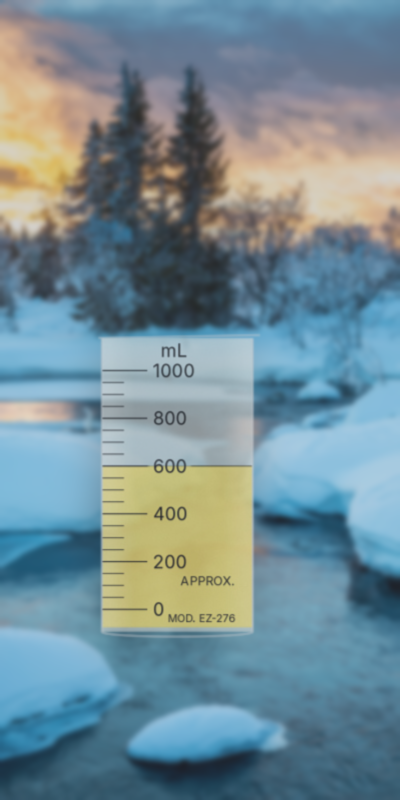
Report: 600,mL
